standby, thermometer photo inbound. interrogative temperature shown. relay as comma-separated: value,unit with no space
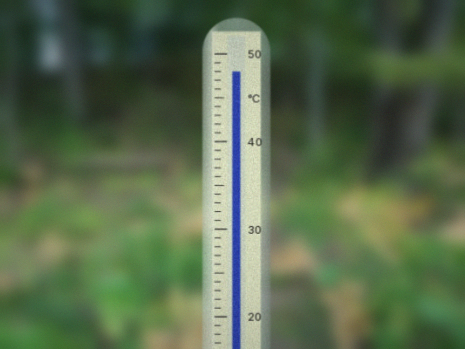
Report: 48,°C
